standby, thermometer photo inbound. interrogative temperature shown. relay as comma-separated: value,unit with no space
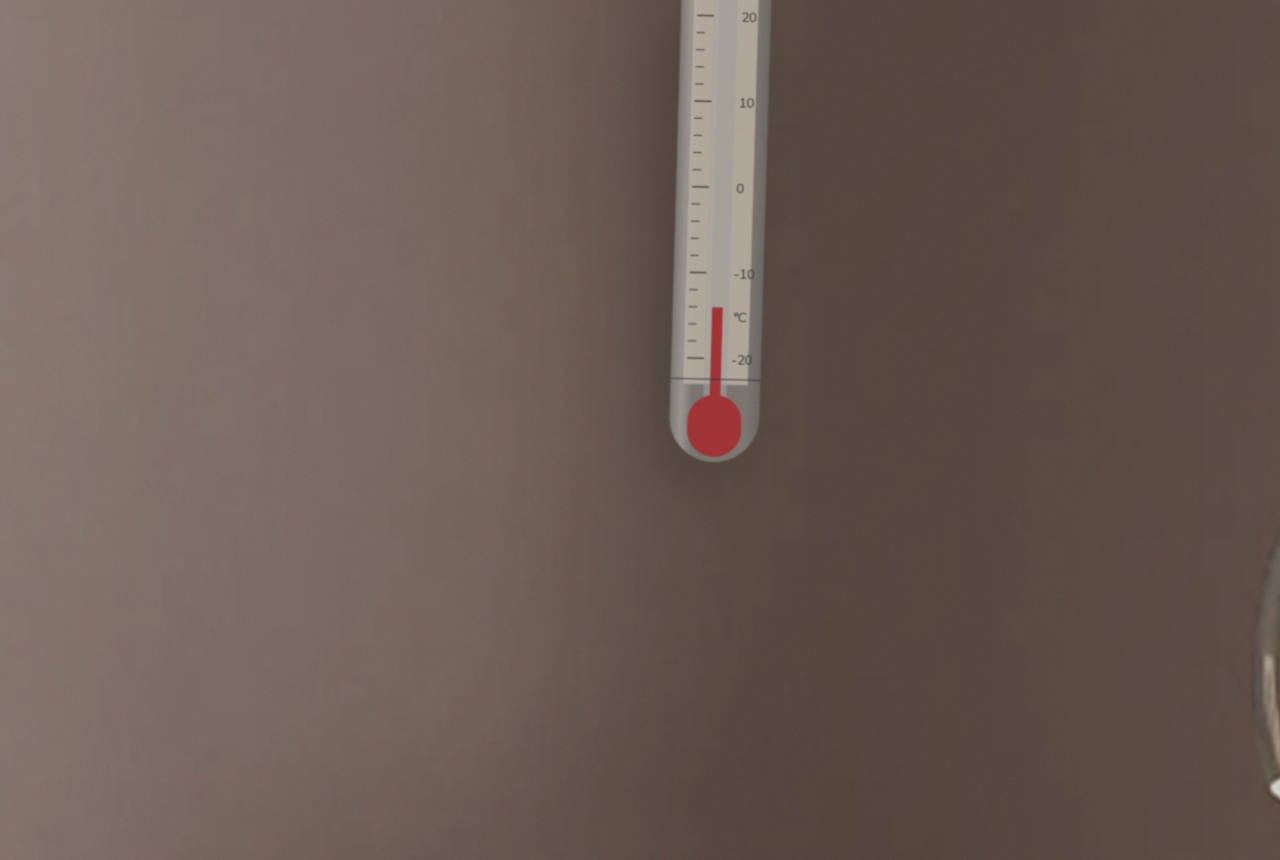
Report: -14,°C
